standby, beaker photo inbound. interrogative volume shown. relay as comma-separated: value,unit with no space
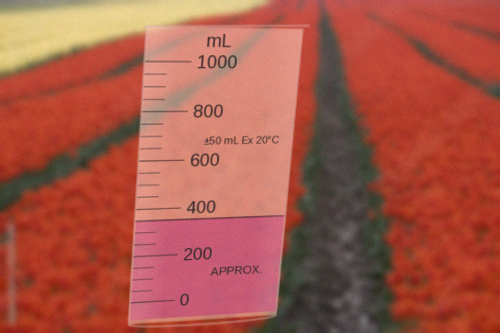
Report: 350,mL
